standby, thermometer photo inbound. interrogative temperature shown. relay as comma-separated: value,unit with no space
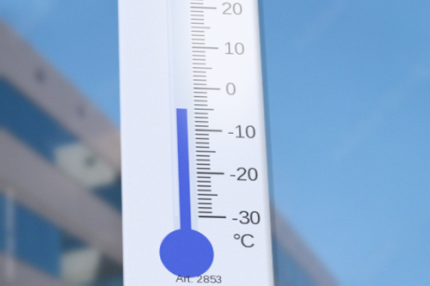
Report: -5,°C
